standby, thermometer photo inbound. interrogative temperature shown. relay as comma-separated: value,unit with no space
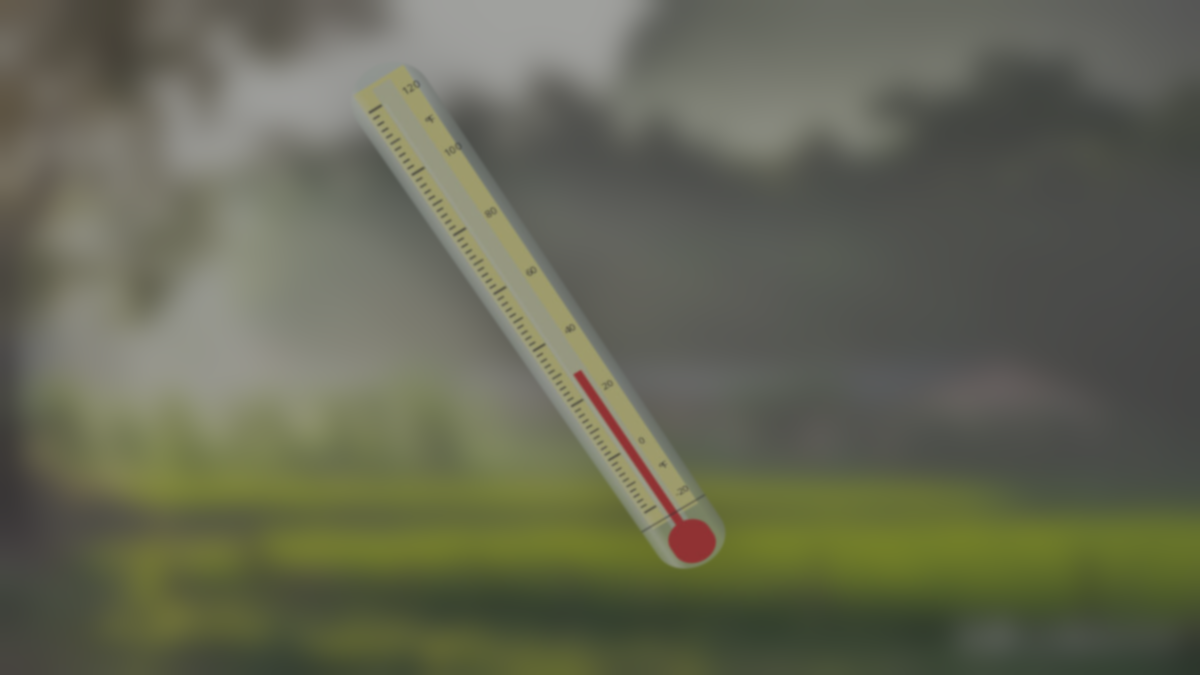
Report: 28,°F
